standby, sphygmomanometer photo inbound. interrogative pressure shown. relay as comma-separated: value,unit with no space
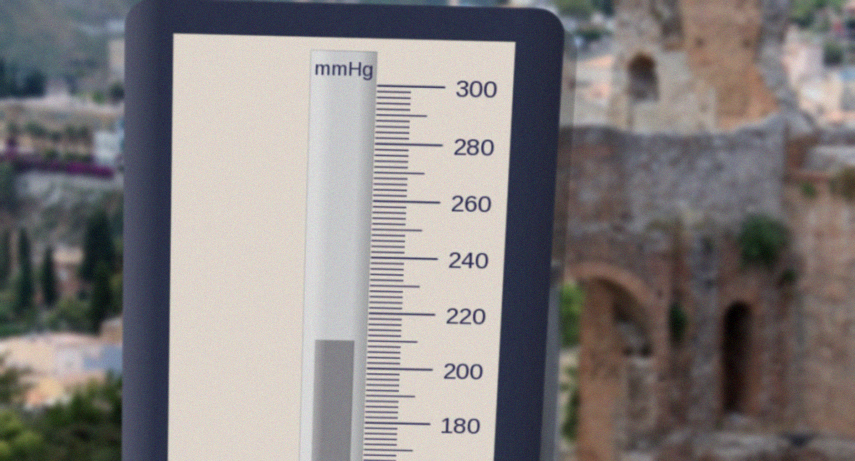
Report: 210,mmHg
